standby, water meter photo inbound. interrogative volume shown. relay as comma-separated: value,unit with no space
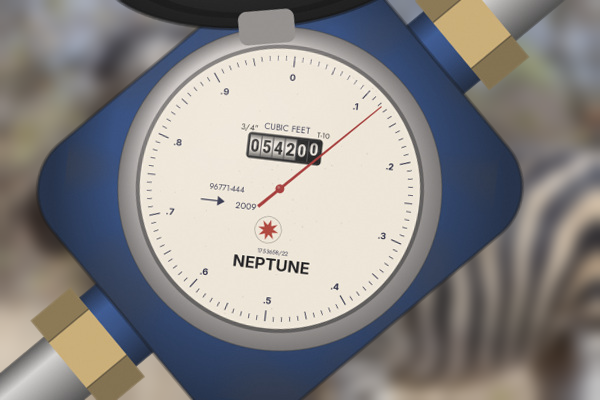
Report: 54200.12,ft³
